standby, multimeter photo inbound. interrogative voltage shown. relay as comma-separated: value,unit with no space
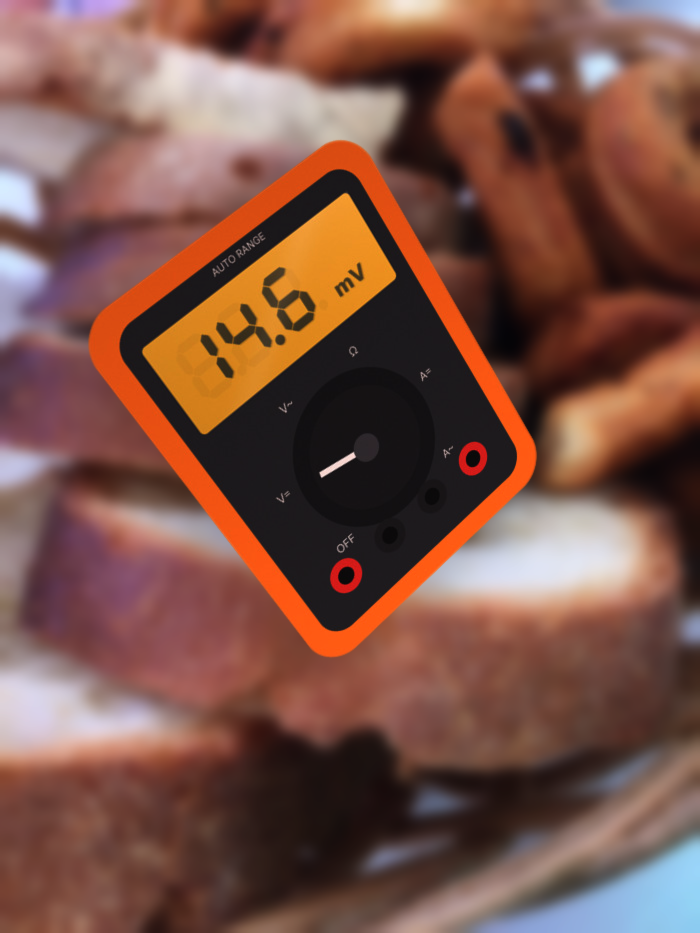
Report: 14.6,mV
